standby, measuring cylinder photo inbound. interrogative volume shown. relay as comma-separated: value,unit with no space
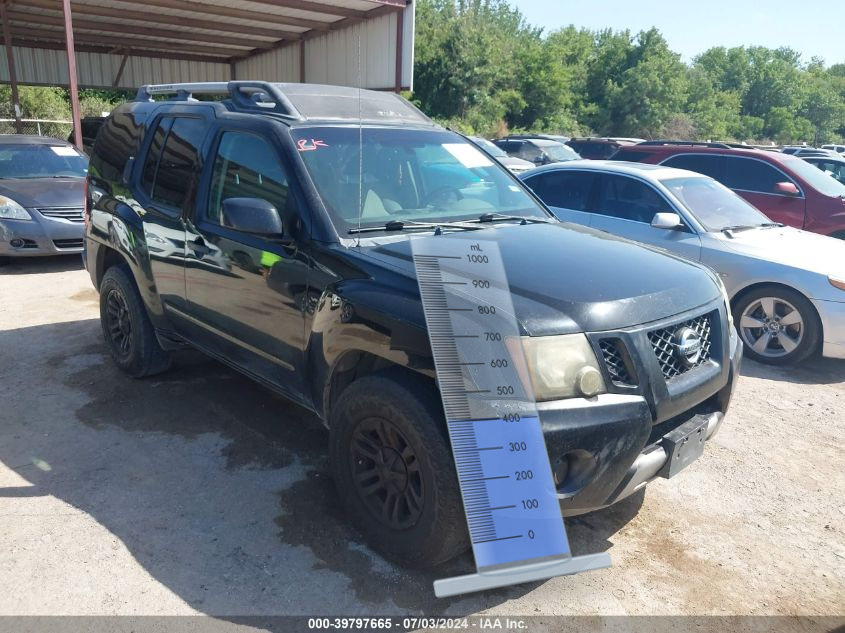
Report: 400,mL
